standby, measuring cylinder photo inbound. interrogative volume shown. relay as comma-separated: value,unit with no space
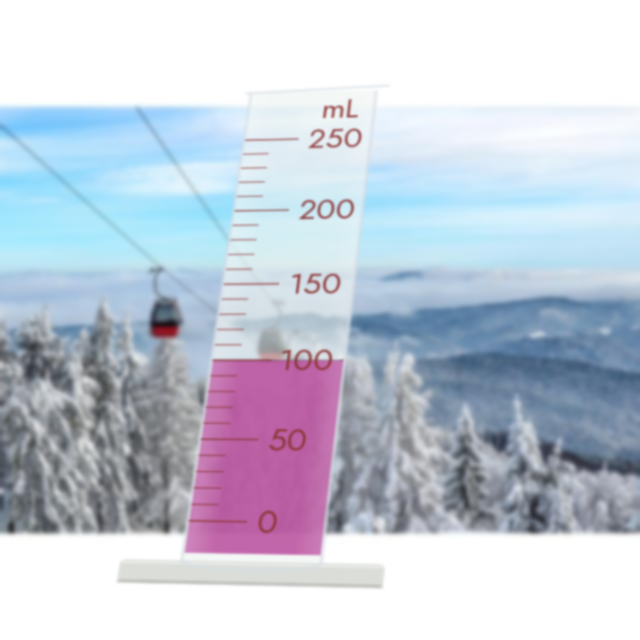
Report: 100,mL
